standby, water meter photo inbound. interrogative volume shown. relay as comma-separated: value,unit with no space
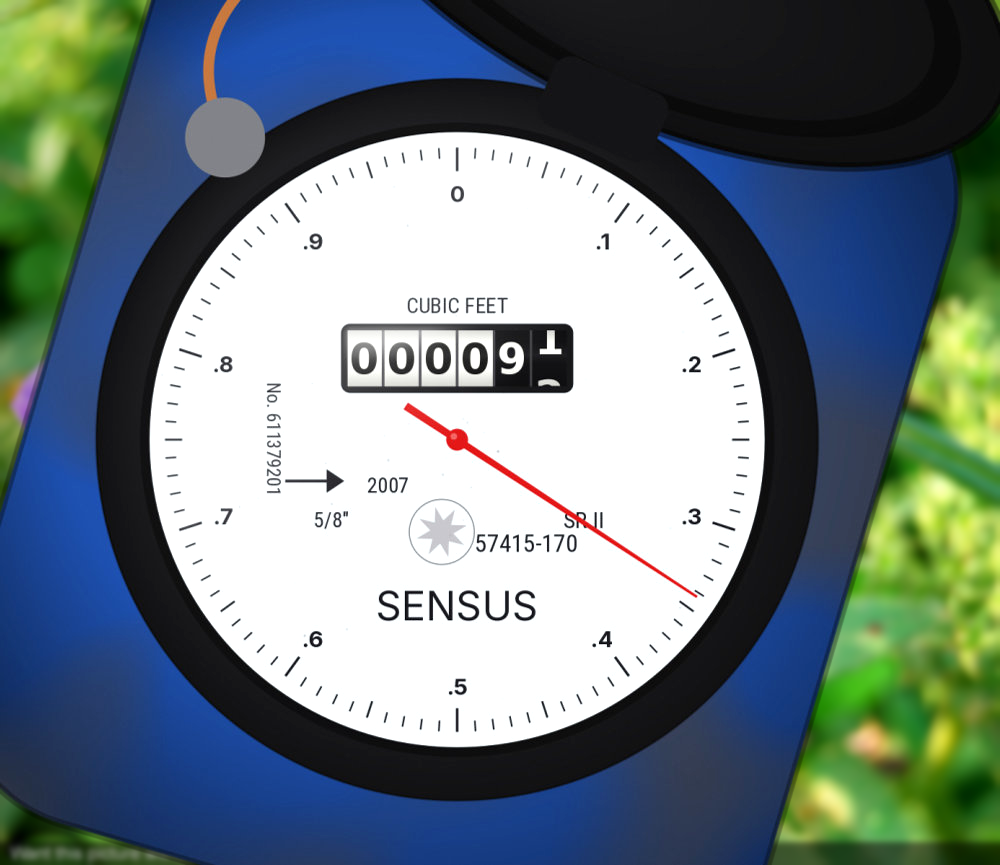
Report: 91.34,ft³
